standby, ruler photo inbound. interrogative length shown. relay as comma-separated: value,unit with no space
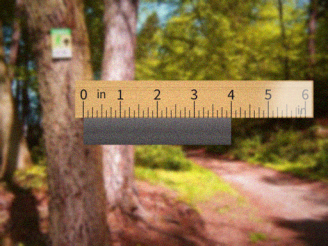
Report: 4,in
